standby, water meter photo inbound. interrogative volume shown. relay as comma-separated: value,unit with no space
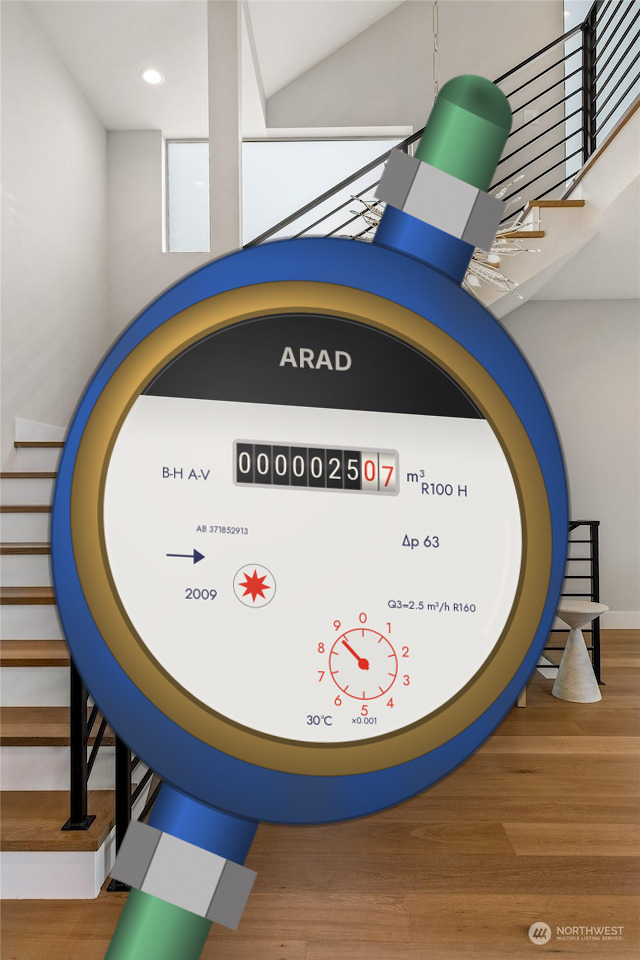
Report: 25.068,m³
